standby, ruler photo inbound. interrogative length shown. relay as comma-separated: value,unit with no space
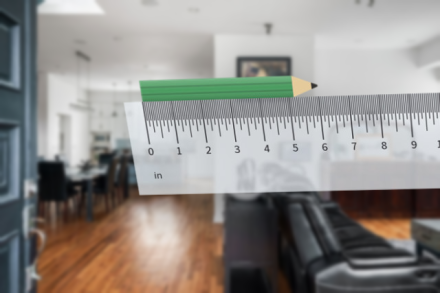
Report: 6,in
